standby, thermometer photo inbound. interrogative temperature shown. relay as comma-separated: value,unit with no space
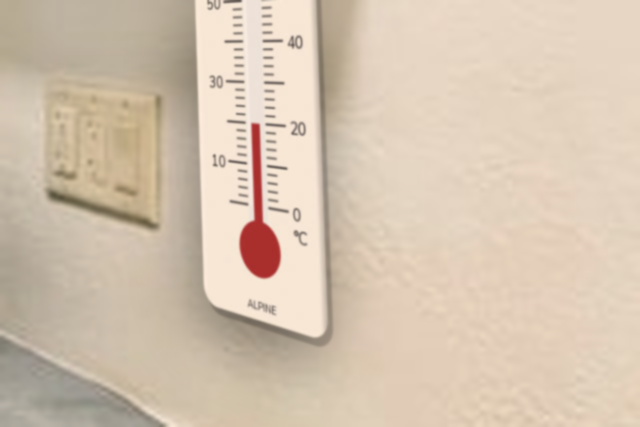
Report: 20,°C
